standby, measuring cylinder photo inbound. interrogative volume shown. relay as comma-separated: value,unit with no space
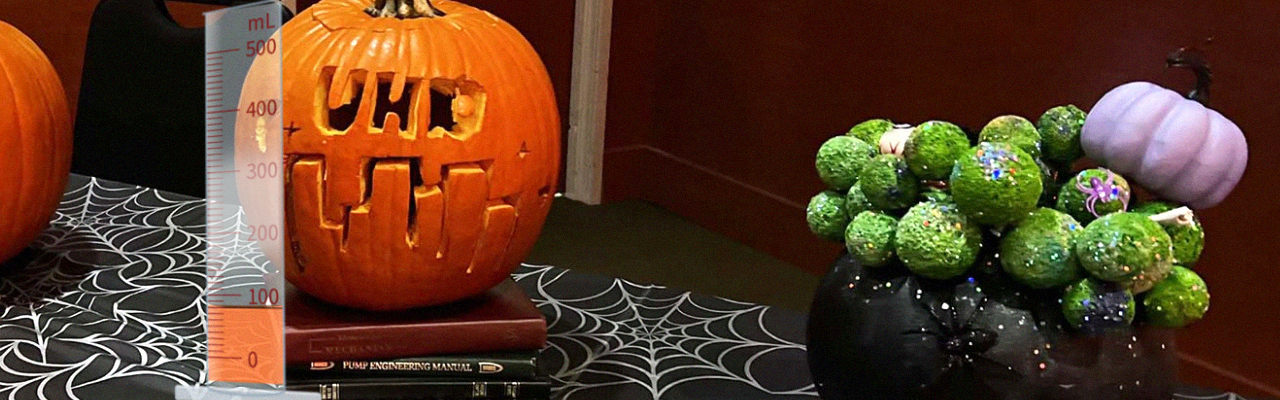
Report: 80,mL
